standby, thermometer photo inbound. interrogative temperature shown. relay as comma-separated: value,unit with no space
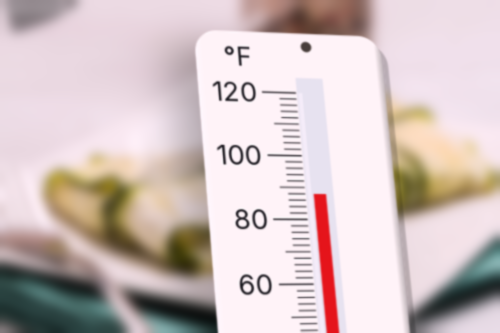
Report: 88,°F
